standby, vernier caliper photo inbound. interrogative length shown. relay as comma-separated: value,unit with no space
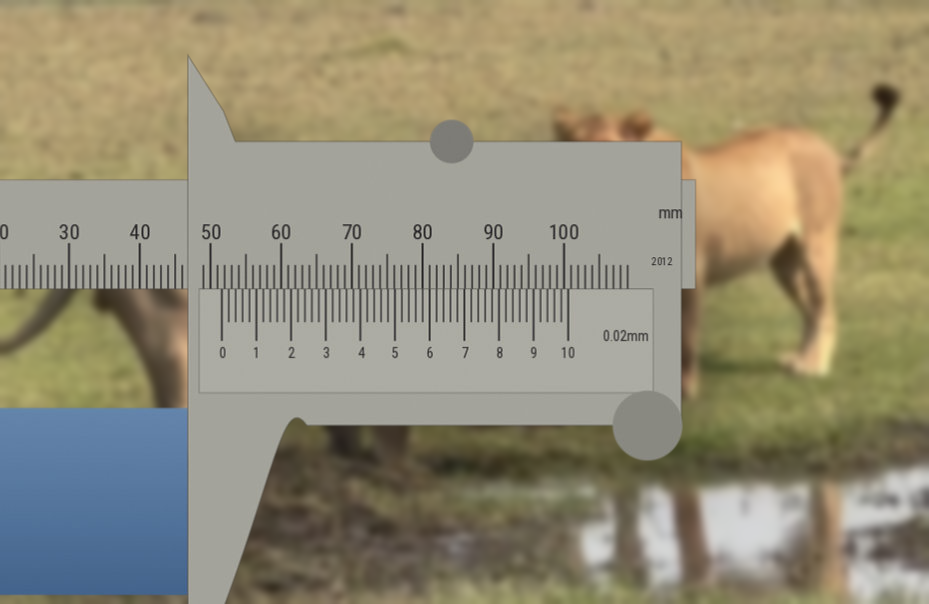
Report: 51.6,mm
